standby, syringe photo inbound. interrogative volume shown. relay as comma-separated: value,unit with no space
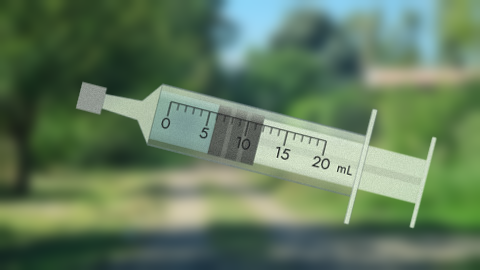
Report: 6,mL
